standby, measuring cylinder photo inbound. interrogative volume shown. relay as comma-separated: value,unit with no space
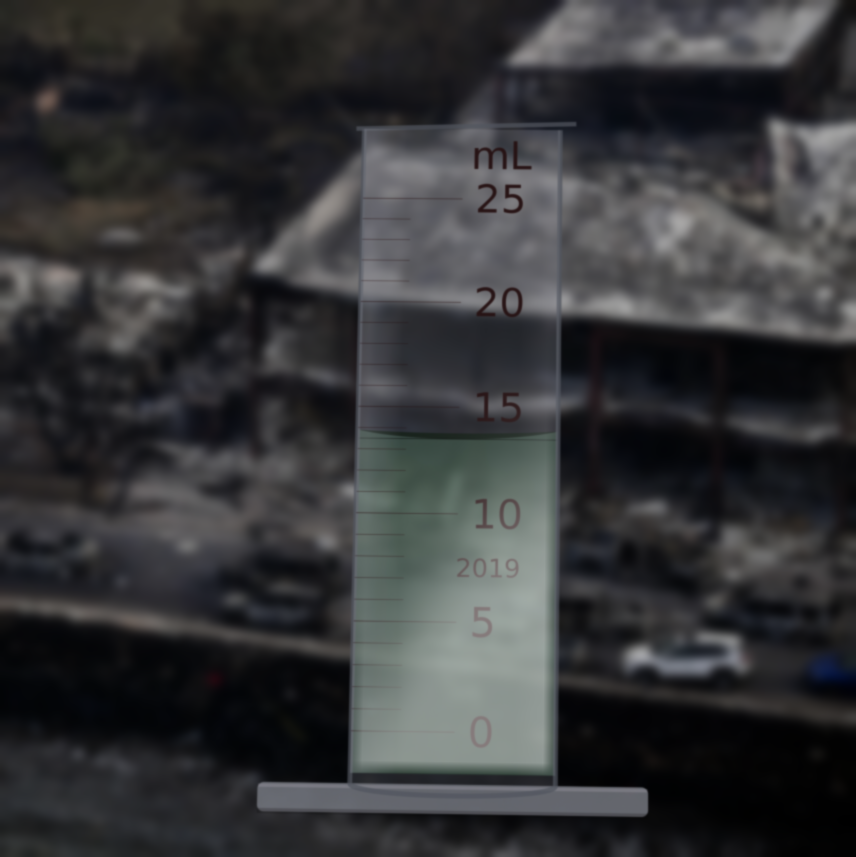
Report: 13.5,mL
